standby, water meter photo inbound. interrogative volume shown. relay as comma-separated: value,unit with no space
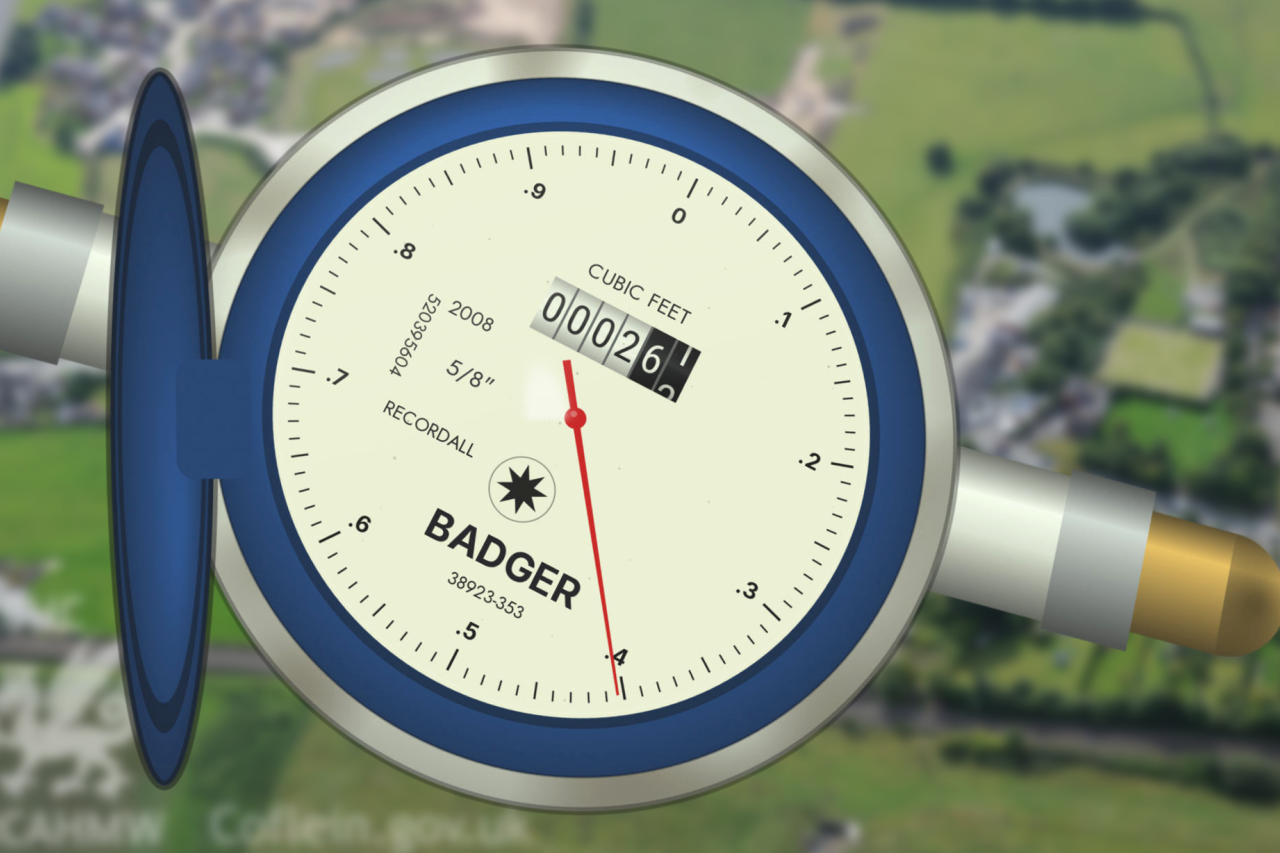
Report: 261.40,ft³
